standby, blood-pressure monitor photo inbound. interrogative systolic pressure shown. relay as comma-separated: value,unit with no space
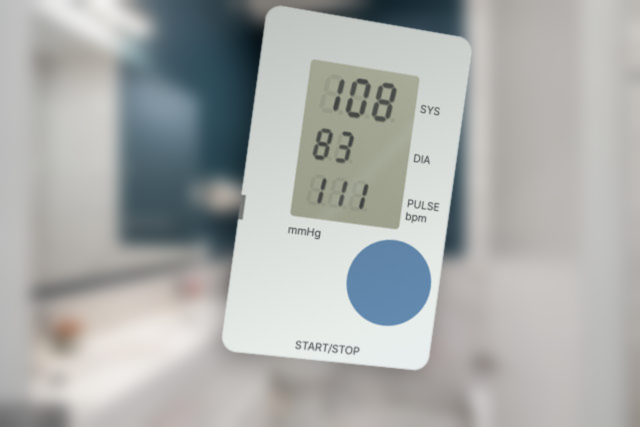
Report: 108,mmHg
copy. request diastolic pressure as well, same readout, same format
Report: 83,mmHg
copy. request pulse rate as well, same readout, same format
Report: 111,bpm
